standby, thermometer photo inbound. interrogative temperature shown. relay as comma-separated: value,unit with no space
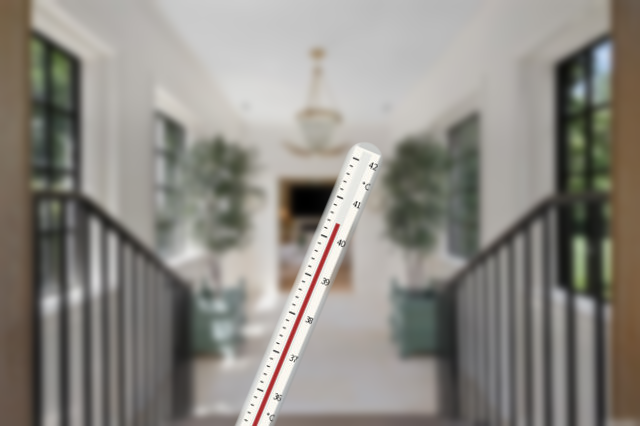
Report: 40.4,°C
